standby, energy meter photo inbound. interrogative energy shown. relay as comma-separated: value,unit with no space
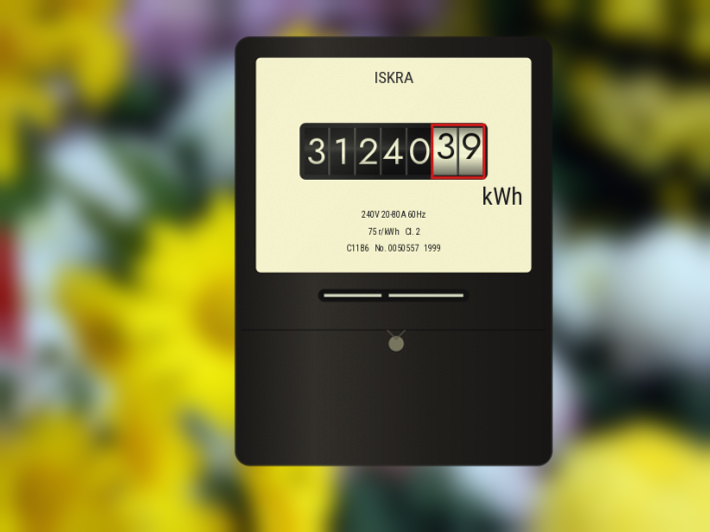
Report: 31240.39,kWh
